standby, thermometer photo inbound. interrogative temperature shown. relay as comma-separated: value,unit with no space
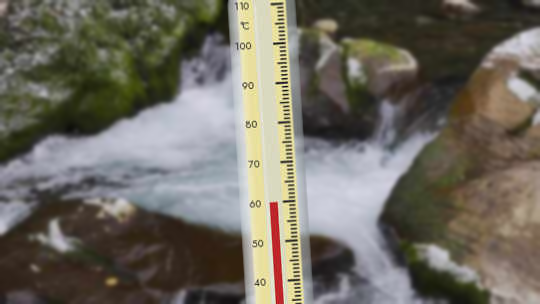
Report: 60,°C
